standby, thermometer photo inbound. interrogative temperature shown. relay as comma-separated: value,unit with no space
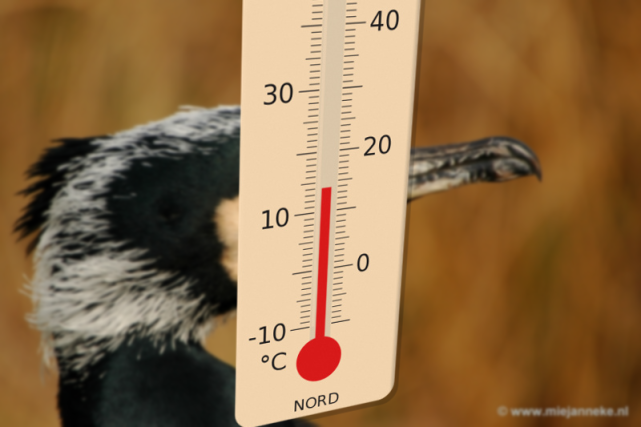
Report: 14,°C
